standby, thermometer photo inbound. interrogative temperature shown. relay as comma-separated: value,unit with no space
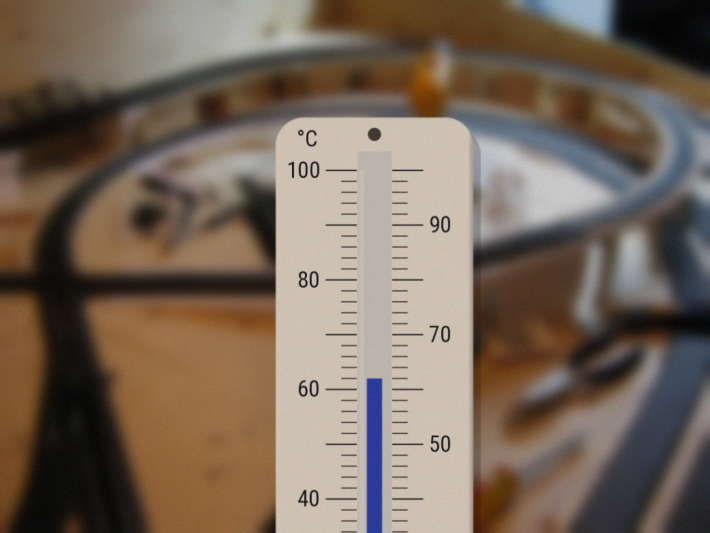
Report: 62,°C
